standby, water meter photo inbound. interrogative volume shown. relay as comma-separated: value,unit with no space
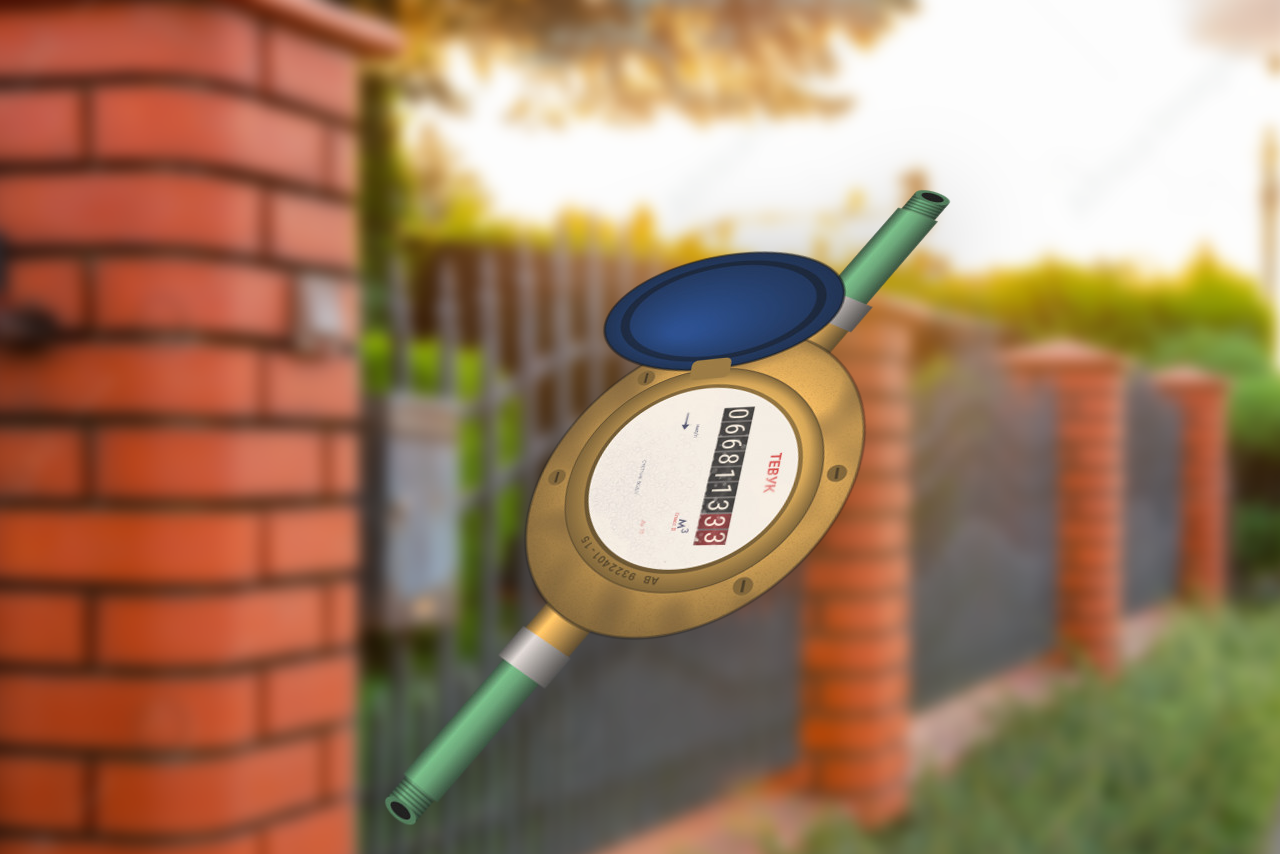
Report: 668113.33,m³
